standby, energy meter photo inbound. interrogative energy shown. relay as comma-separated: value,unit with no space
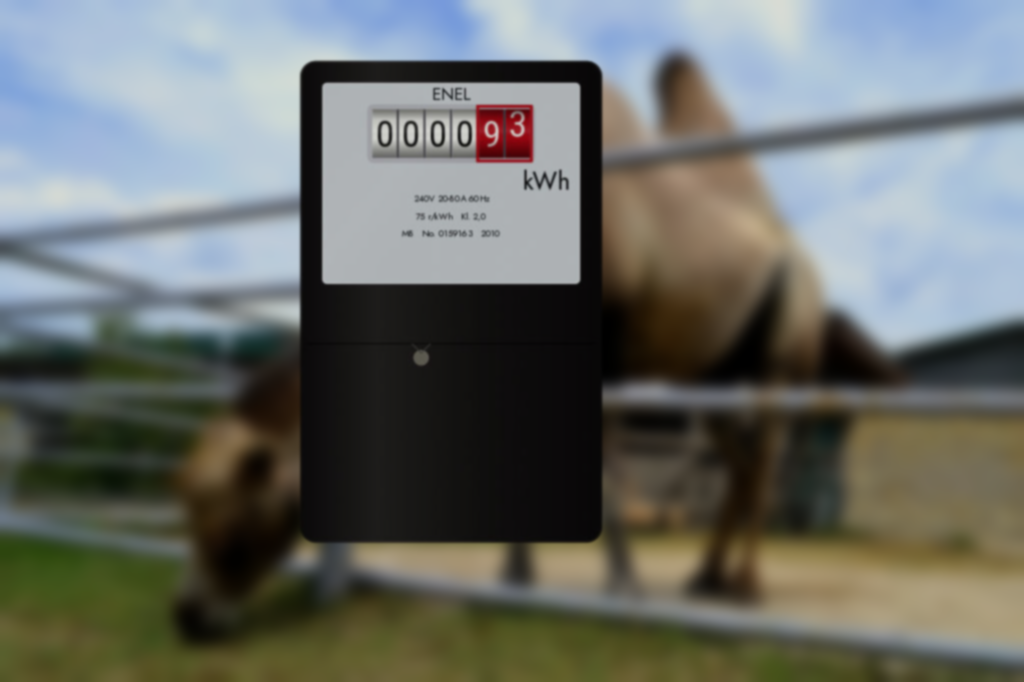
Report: 0.93,kWh
